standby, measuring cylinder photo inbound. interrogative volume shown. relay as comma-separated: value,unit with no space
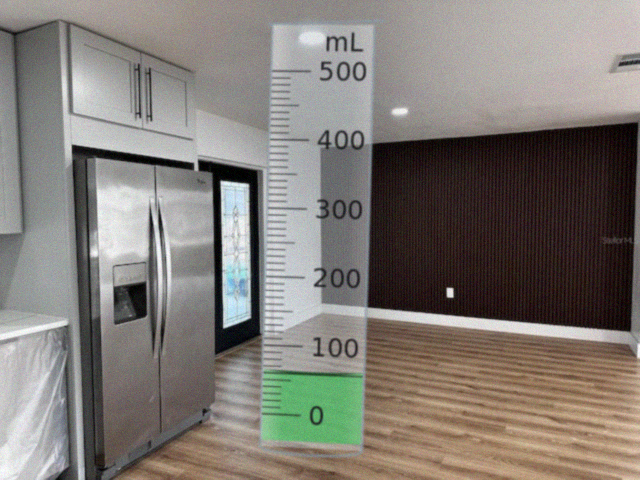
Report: 60,mL
